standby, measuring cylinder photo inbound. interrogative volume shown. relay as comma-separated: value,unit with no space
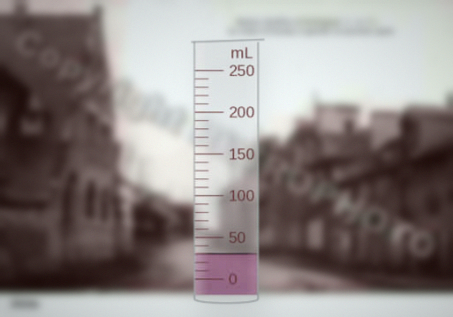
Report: 30,mL
